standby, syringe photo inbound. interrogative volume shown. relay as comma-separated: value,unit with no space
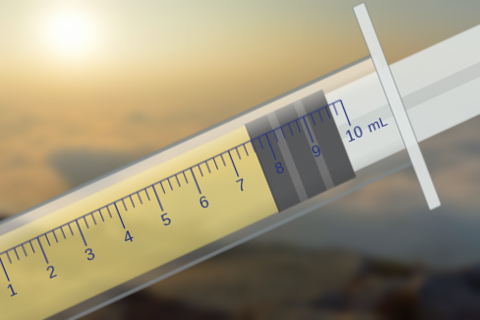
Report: 7.6,mL
